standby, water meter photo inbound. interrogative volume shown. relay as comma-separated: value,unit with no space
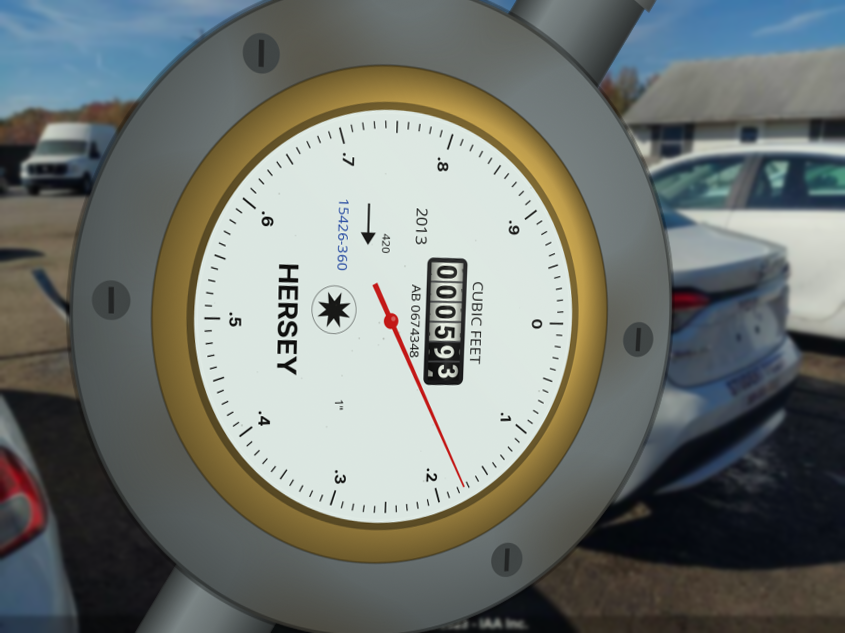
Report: 593.17,ft³
